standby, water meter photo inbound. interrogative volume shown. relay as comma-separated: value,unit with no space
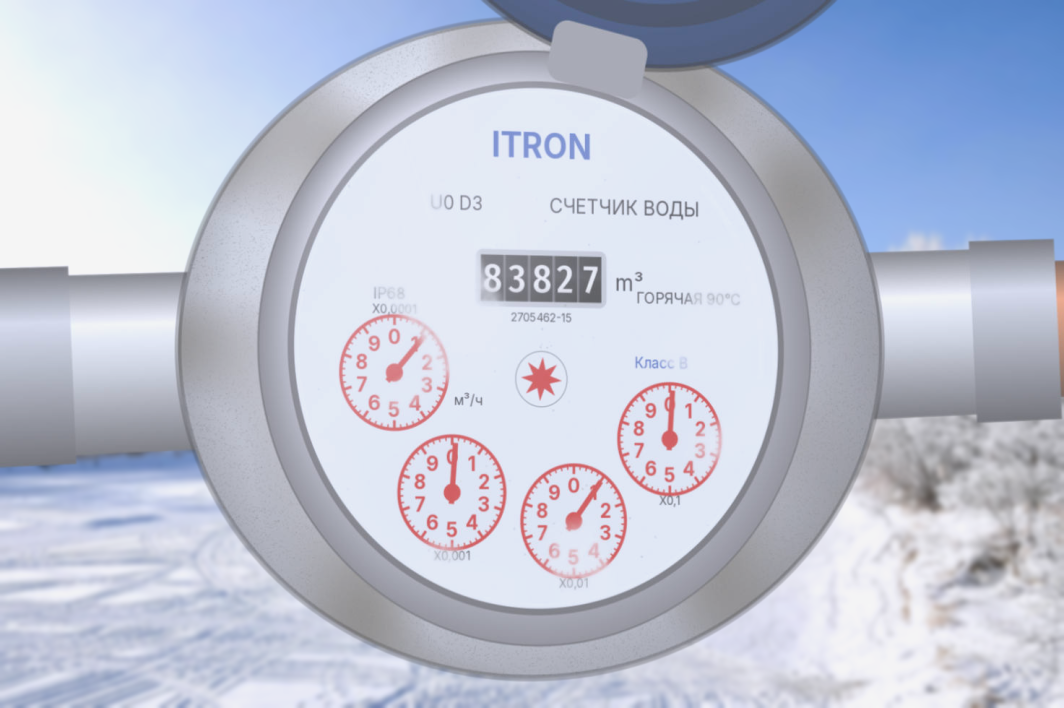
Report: 83827.0101,m³
